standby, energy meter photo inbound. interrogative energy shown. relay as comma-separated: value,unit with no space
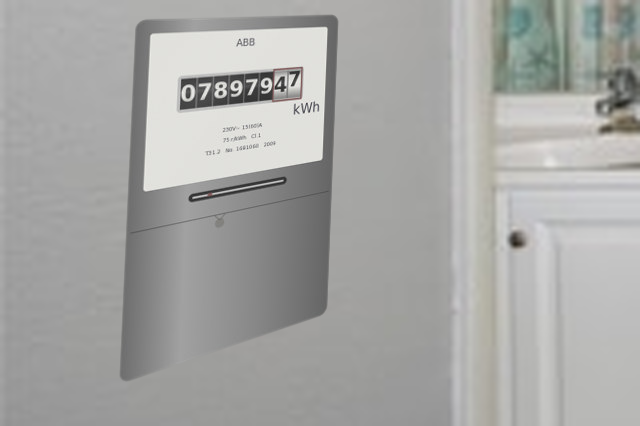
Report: 78979.47,kWh
